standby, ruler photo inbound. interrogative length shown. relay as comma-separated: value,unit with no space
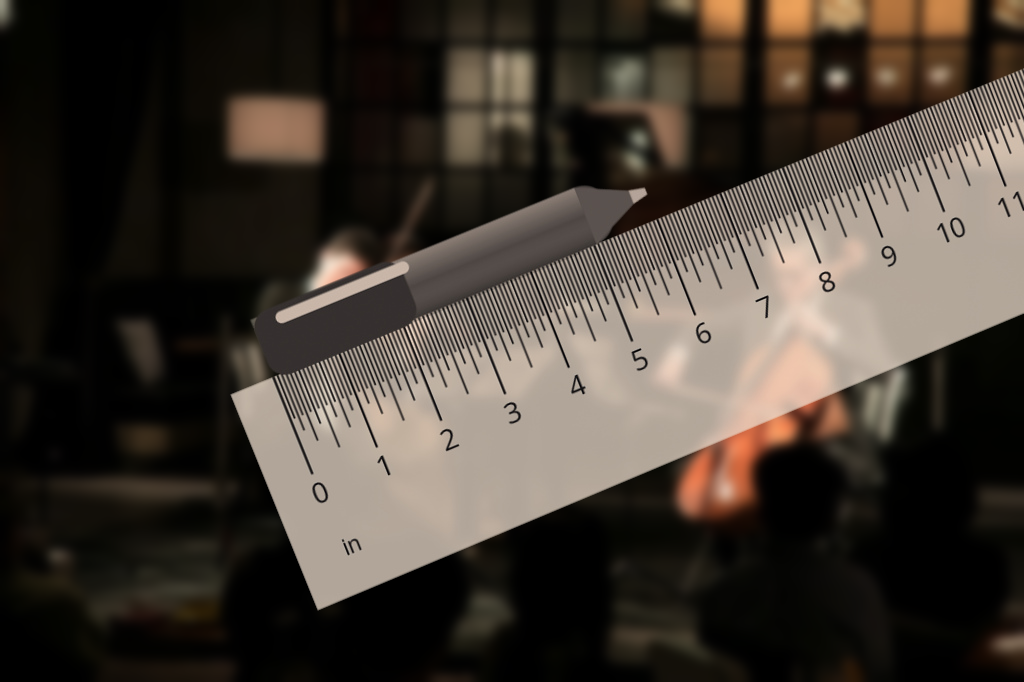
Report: 6,in
